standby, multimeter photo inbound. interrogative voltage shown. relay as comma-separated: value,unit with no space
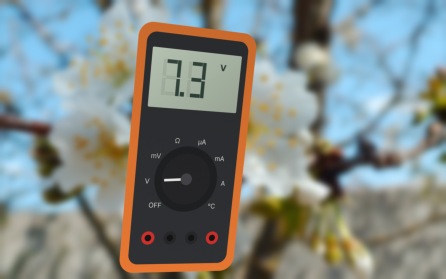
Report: 7.3,V
